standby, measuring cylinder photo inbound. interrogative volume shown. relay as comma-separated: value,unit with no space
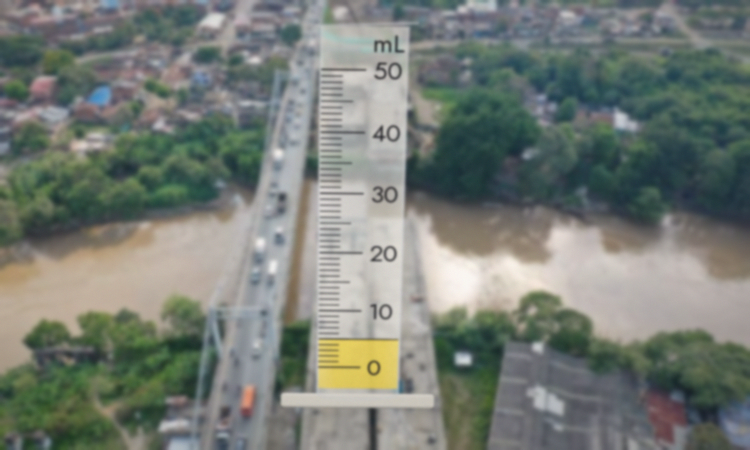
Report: 5,mL
